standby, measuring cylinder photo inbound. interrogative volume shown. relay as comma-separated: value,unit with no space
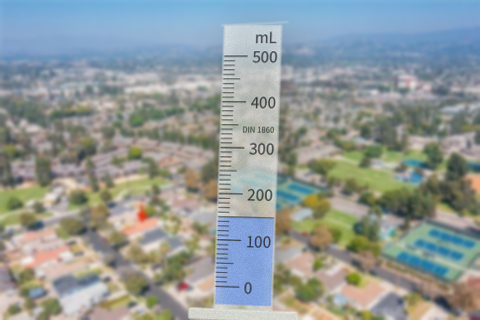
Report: 150,mL
